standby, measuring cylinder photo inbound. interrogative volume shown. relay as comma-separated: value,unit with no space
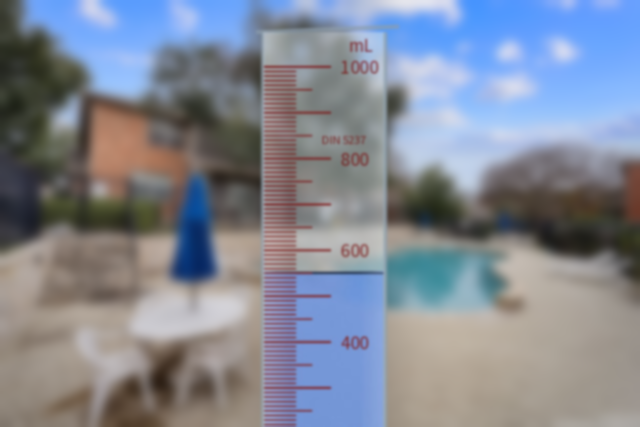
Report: 550,mL
